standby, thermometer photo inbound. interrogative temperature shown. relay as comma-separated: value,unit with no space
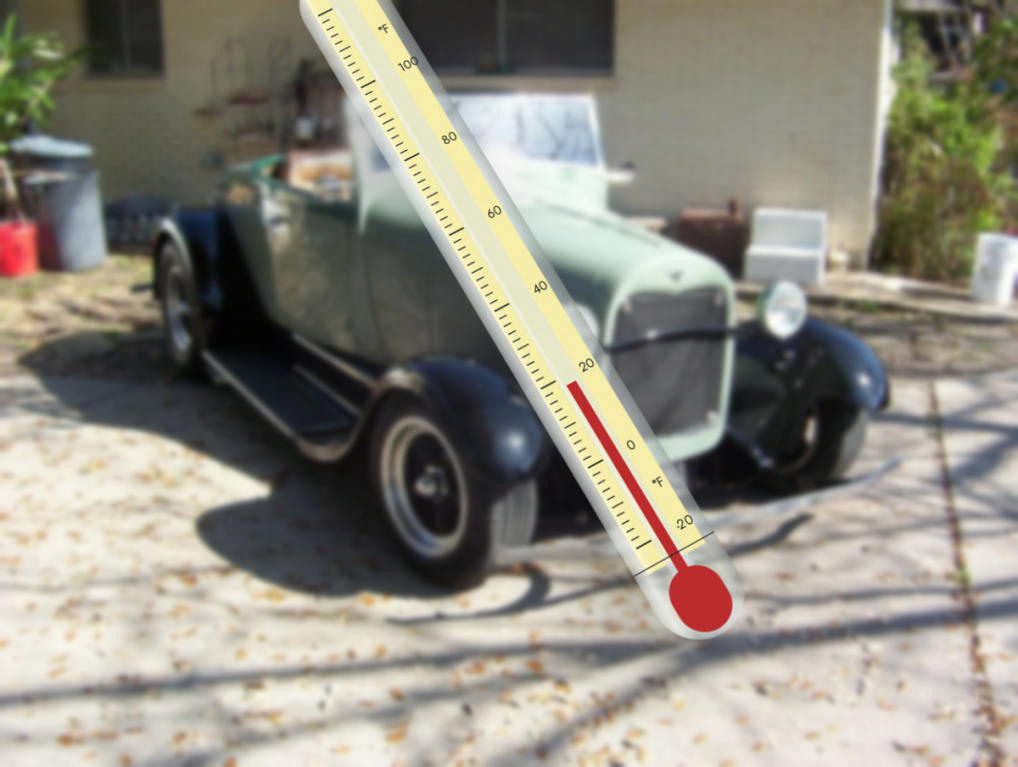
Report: 18,°F
